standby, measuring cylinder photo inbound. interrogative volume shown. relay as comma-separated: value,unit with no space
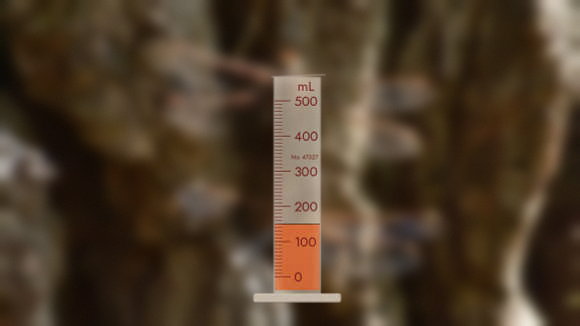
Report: 150,mL
